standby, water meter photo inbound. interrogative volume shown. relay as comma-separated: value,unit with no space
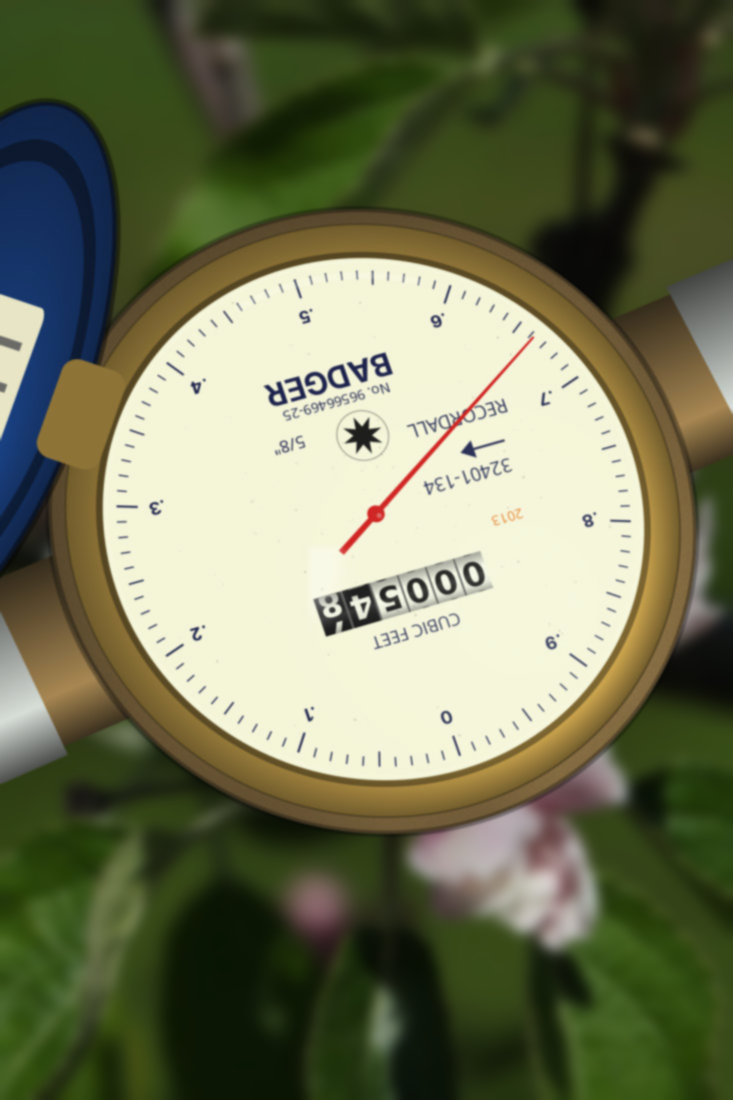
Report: 547.66,ft³
